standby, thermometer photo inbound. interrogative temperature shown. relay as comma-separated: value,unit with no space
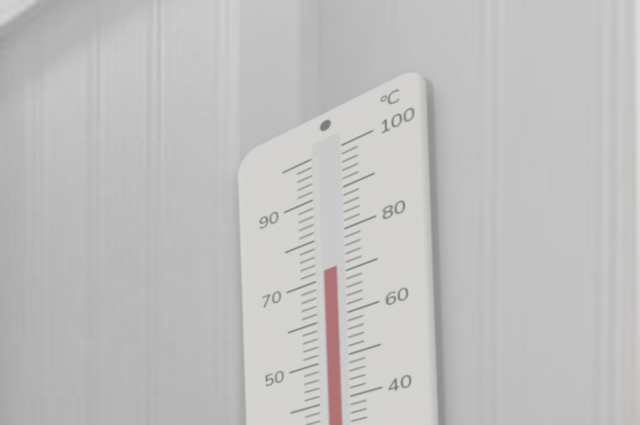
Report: 72,°C
